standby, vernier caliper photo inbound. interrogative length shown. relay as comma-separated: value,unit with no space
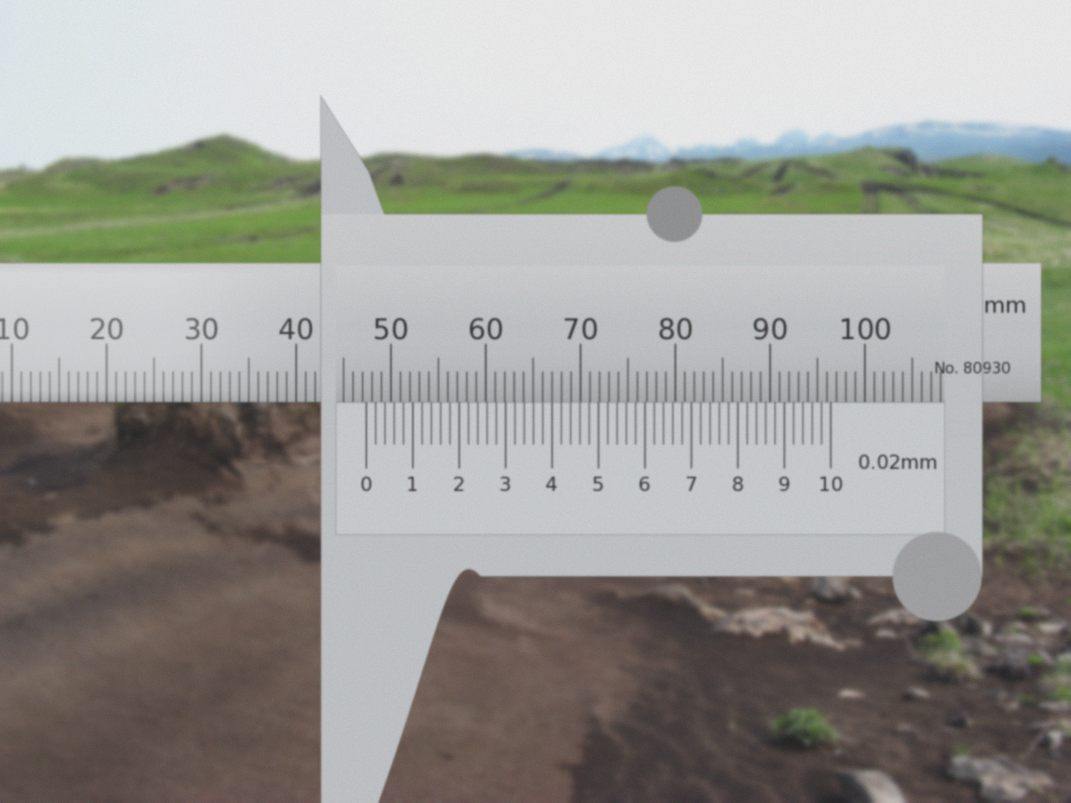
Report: 47.4,mm
